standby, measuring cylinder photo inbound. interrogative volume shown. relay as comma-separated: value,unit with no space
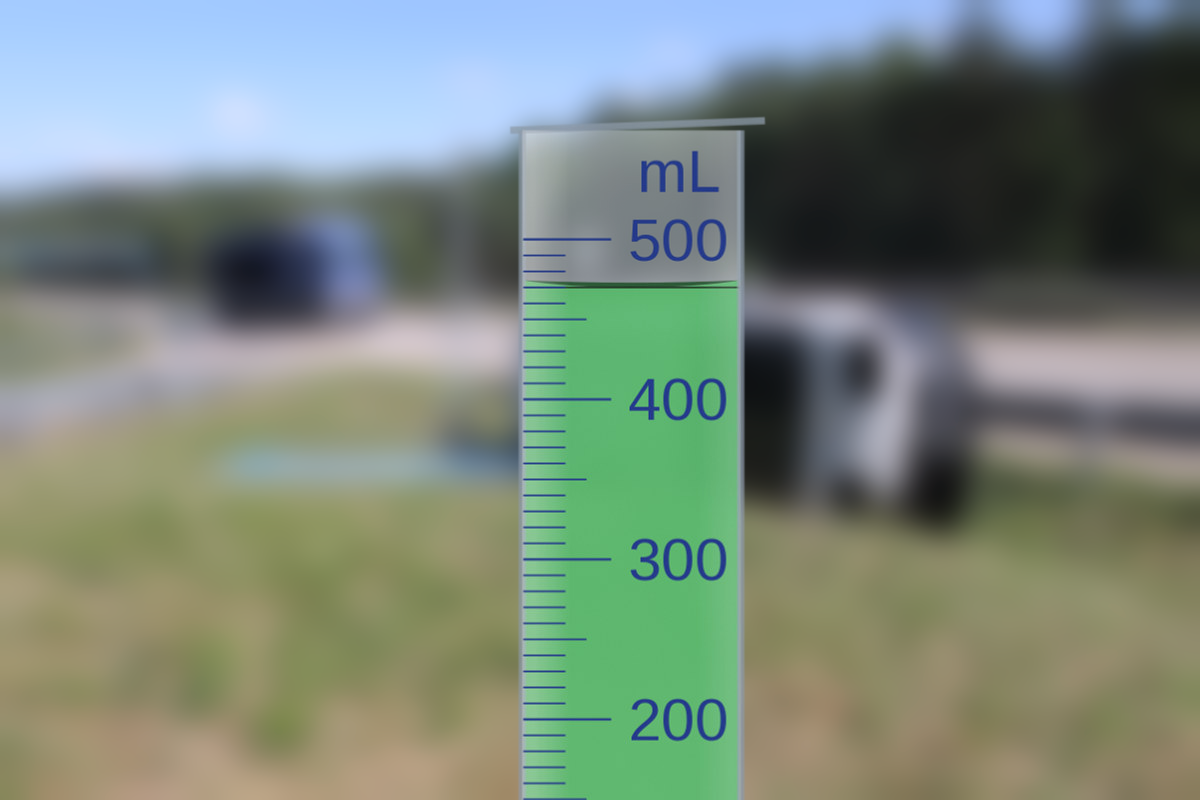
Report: 470,mL
